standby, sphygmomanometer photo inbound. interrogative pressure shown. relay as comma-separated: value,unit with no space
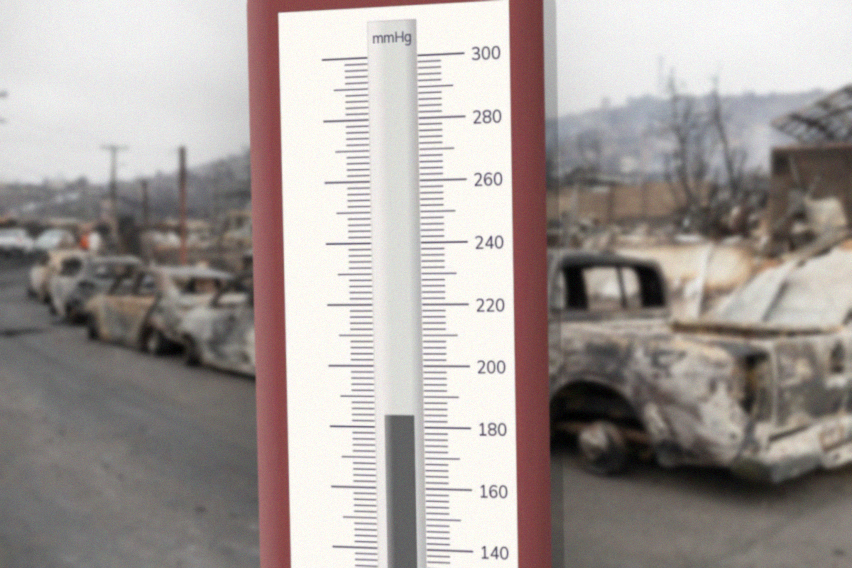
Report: 184,mmHg
